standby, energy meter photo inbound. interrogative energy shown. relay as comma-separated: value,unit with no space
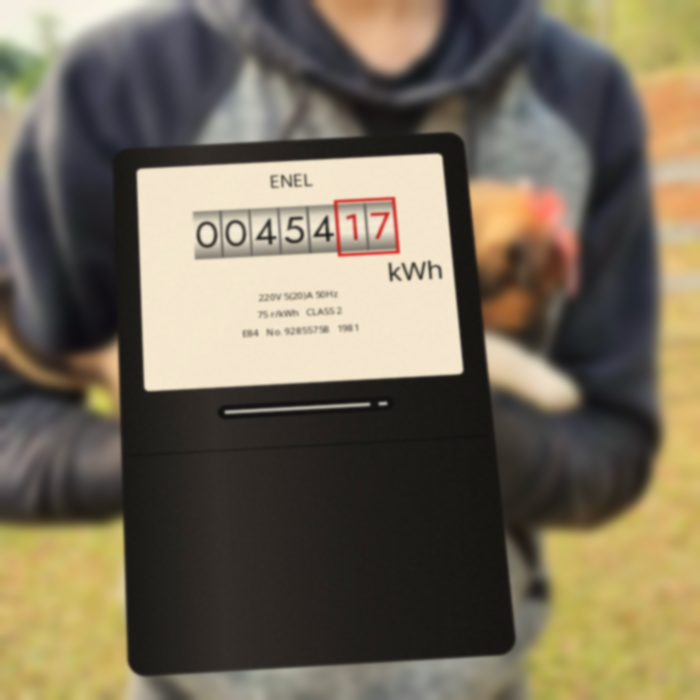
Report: 454.17,kWh
